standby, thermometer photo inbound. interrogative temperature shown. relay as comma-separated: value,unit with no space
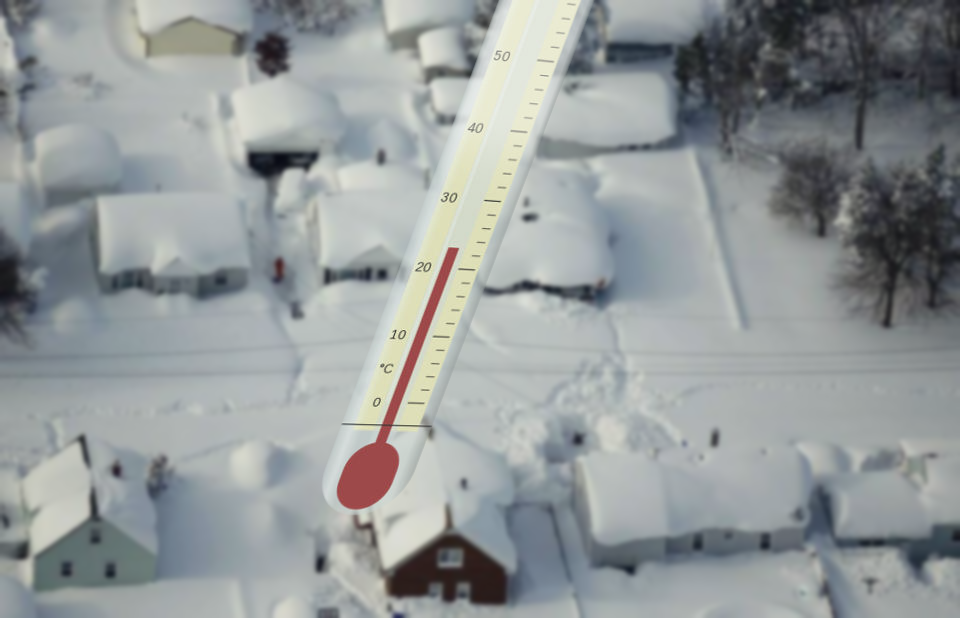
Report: 23,°C
